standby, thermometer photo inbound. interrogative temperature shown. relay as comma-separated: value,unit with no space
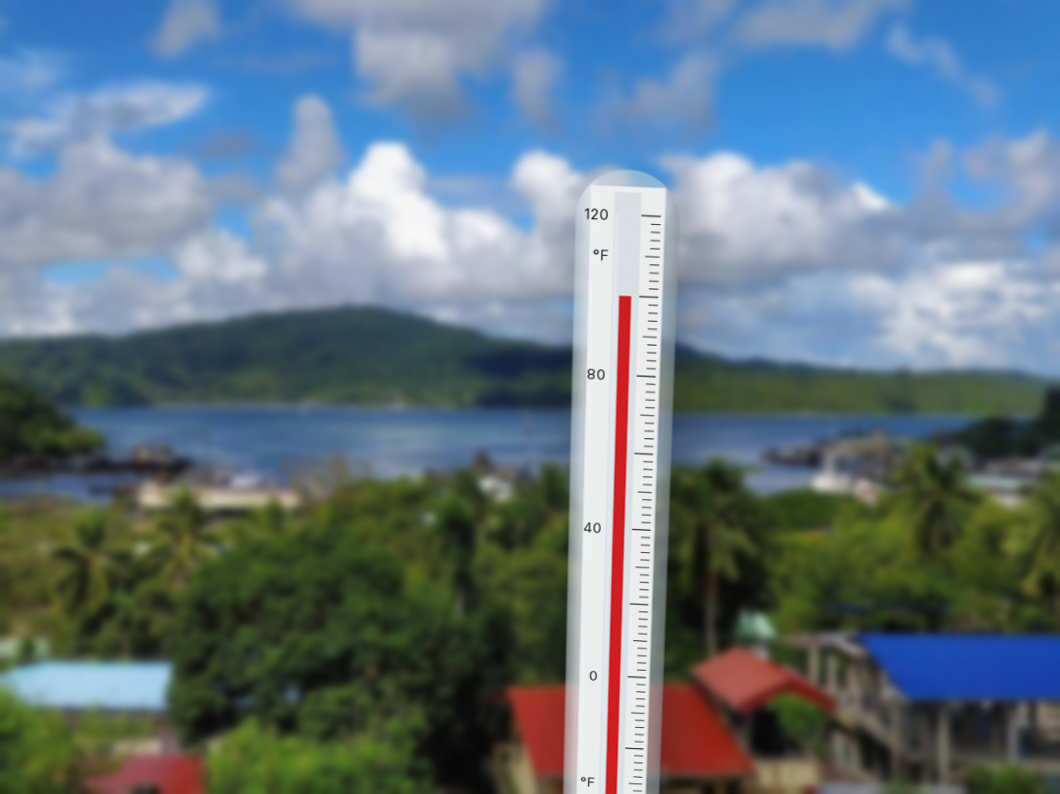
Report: 100,°F
